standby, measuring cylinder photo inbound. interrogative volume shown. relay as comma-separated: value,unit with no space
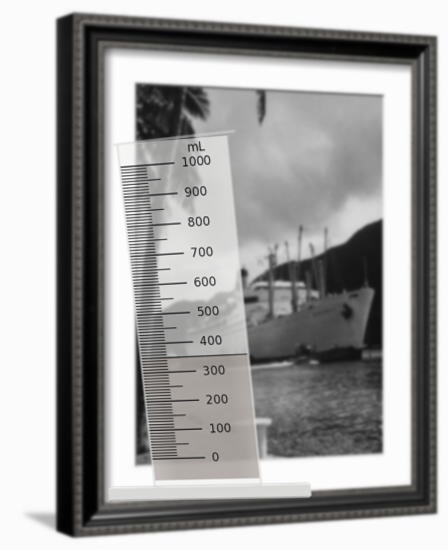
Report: 350,mL
